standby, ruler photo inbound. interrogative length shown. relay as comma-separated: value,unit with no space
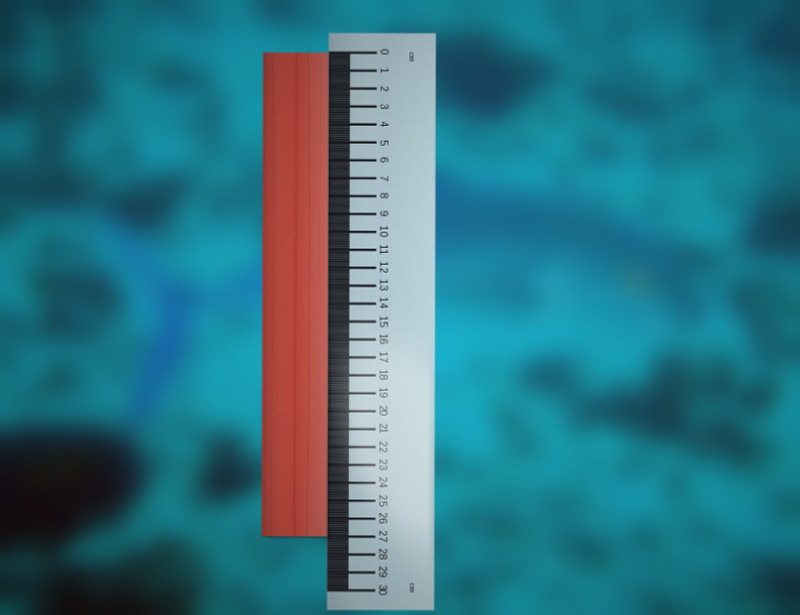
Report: 27,cm
